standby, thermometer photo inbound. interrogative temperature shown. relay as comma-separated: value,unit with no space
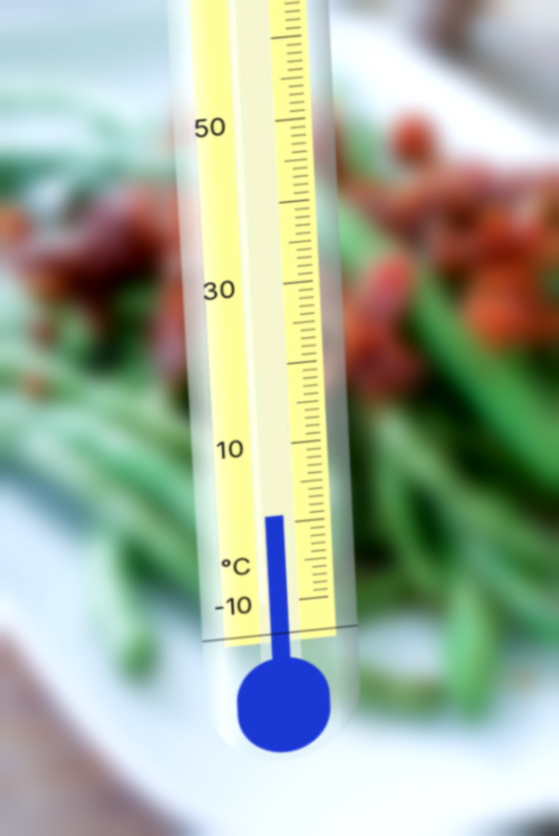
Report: 1,°C
